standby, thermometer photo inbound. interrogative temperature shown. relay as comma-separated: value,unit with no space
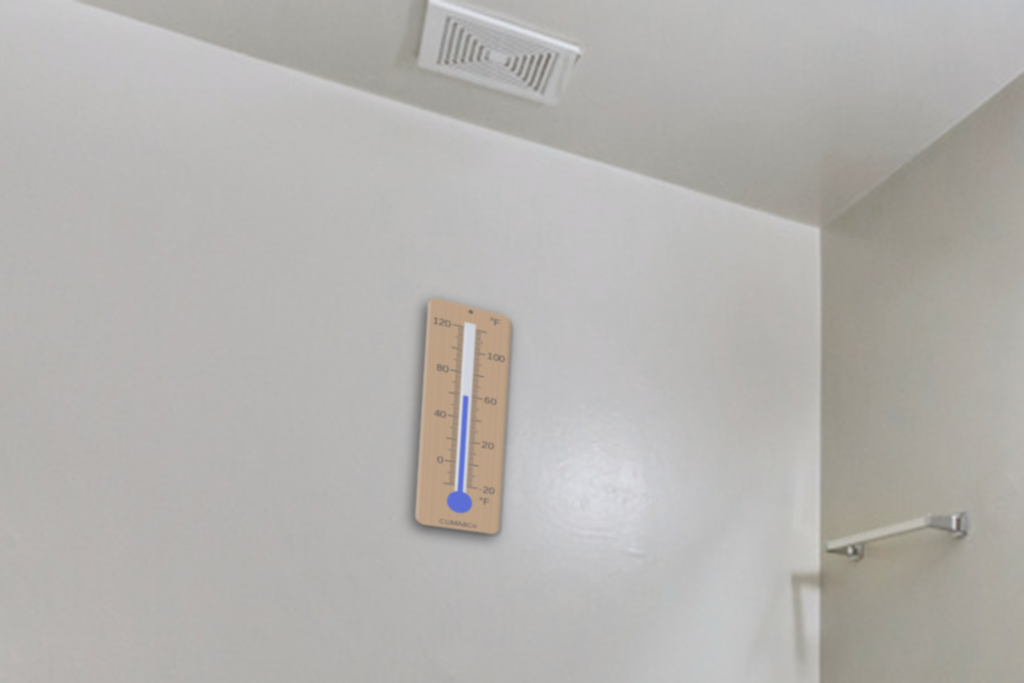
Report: 60,°F
